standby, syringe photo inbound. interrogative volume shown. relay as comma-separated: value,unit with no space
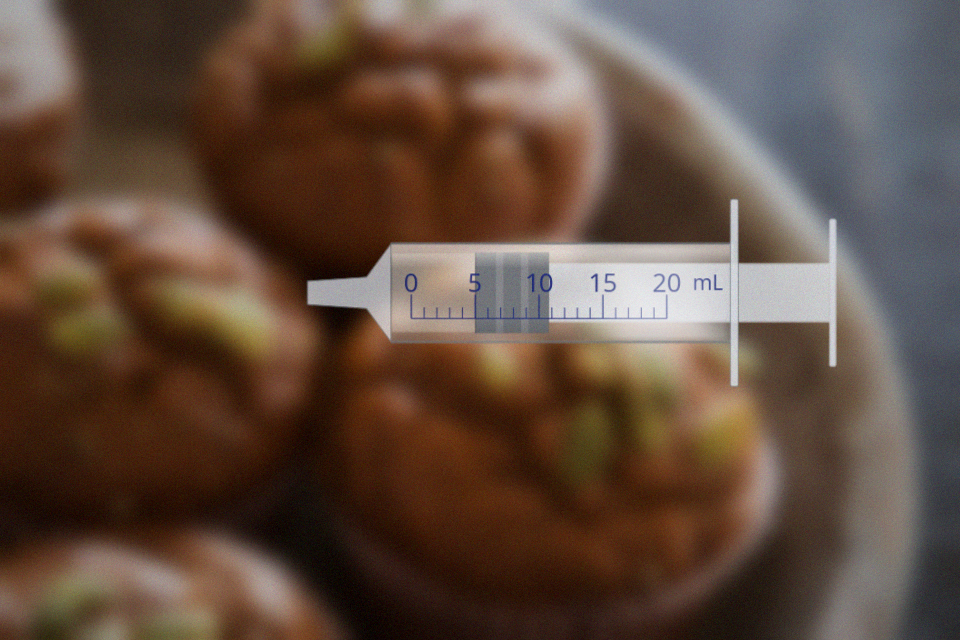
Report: 5,mL
